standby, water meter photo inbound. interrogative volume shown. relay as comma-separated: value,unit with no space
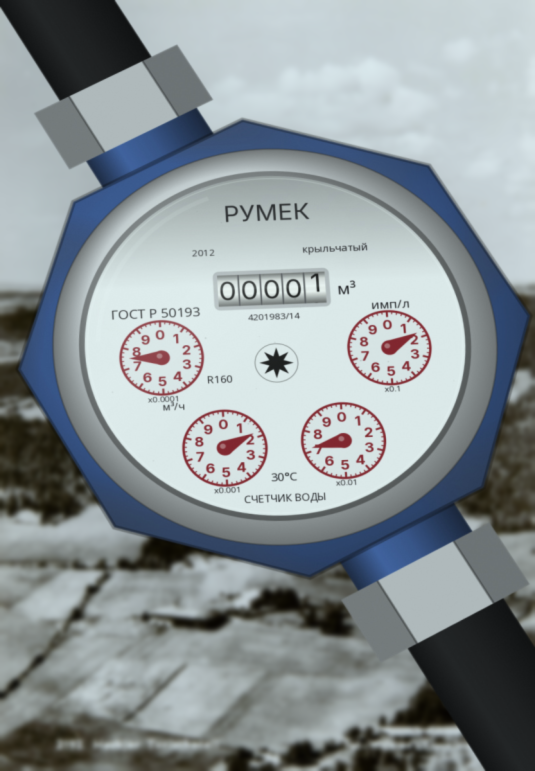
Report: 1.1717,m³
